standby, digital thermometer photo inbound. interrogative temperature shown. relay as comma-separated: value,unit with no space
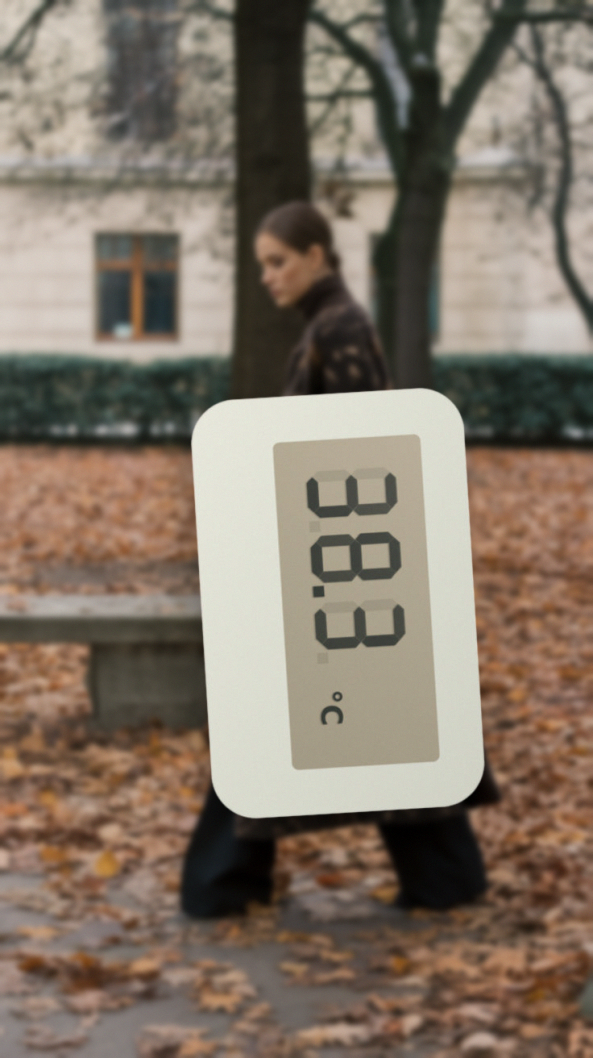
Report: 38.3,°C
